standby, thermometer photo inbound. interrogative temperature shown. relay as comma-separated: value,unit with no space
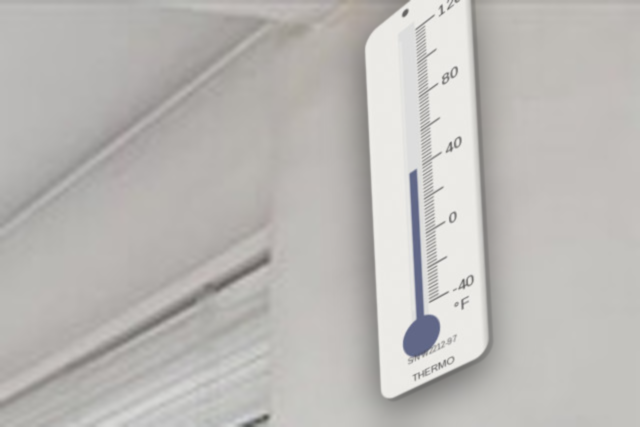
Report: 40,°F
